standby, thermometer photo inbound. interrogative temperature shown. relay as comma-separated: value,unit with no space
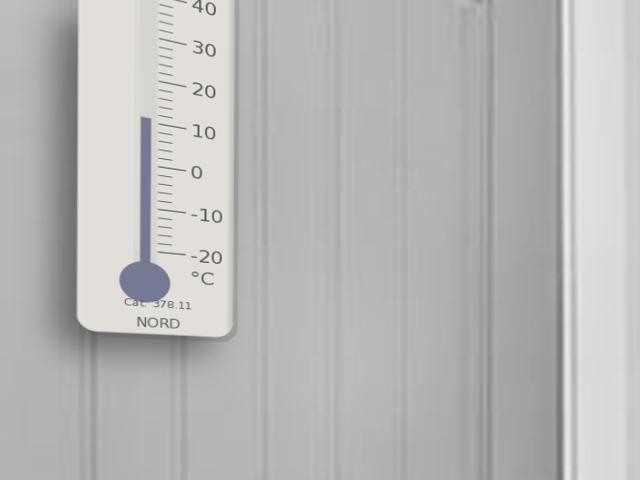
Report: 11,°C
